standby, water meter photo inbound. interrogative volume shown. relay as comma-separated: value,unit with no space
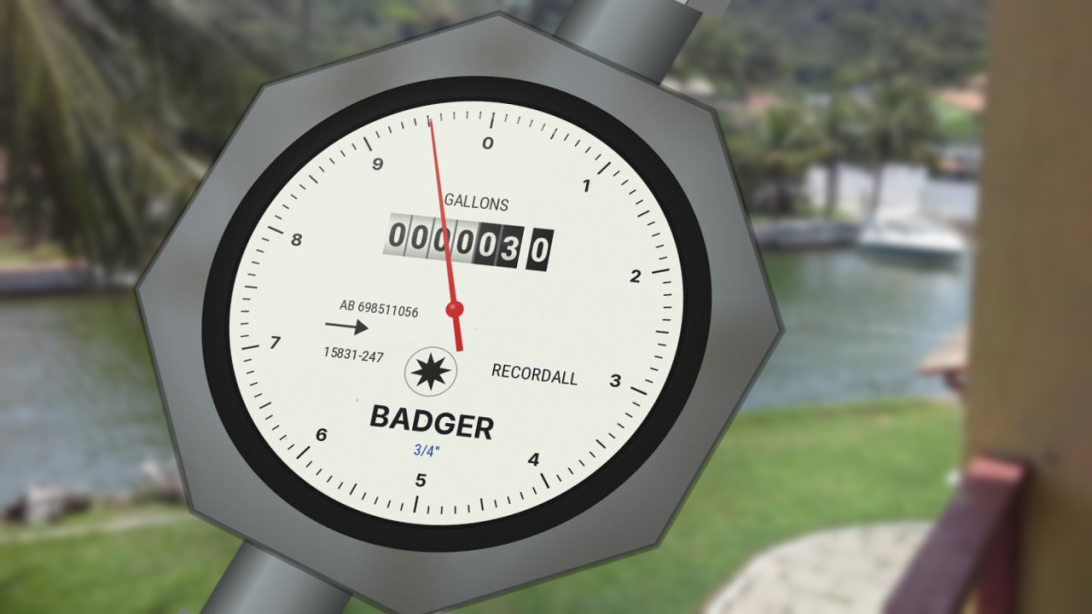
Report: 29.5,gal
